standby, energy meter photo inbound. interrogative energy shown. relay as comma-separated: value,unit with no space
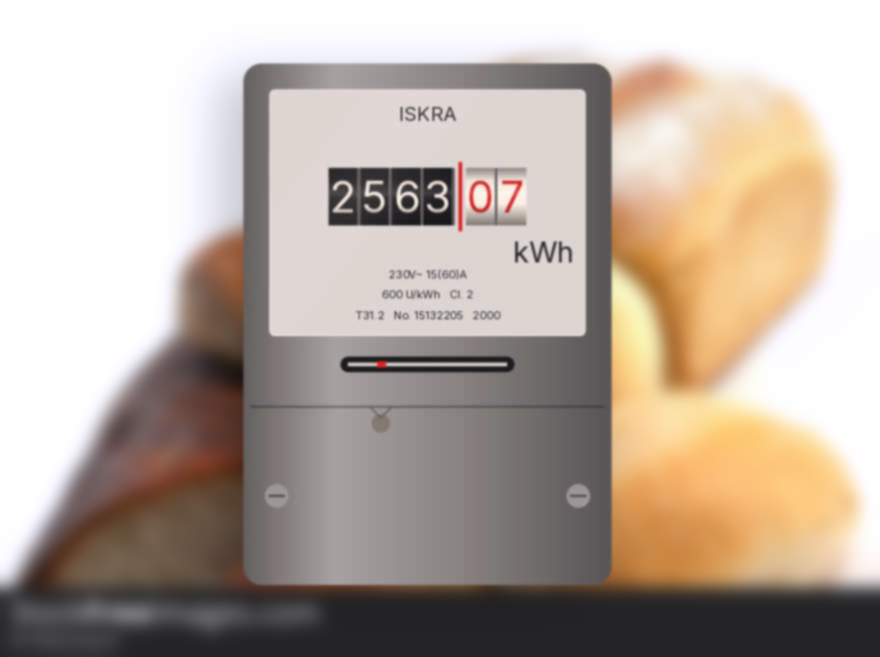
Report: 2563.07,kWh
